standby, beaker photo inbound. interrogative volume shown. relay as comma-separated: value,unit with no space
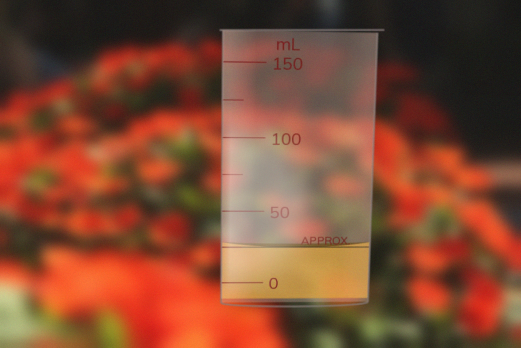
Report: 25,mL
